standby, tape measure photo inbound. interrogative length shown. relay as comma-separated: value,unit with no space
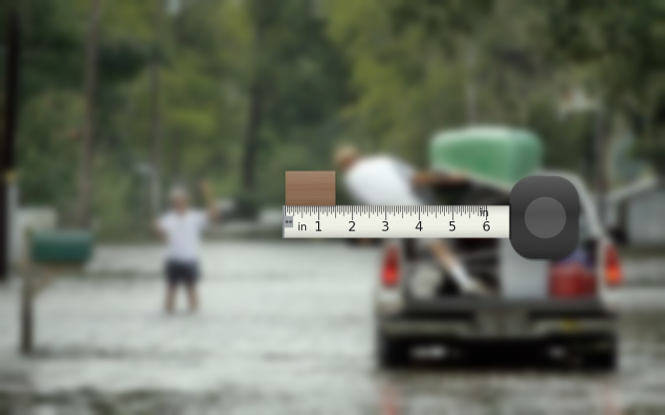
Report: 1.5,in
